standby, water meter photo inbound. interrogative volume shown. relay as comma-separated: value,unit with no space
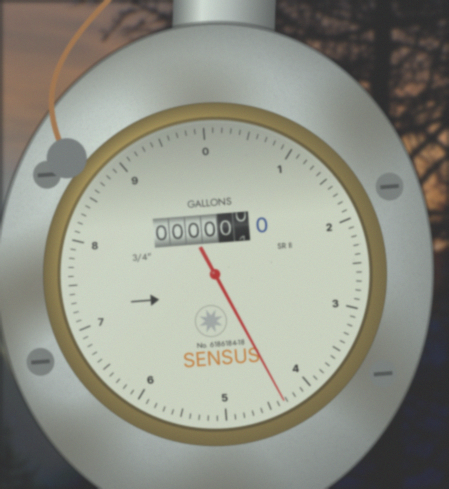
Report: 4.3,gal
